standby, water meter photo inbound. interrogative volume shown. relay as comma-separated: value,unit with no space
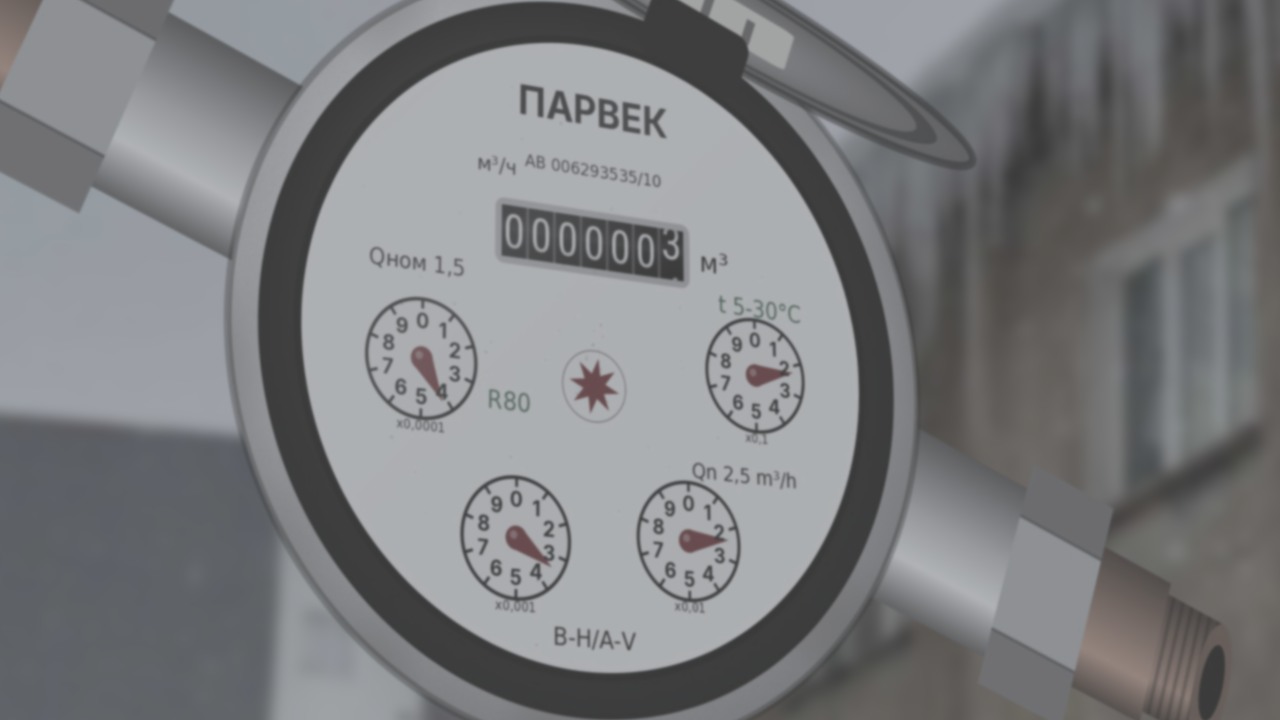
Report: 3.2234,m³
